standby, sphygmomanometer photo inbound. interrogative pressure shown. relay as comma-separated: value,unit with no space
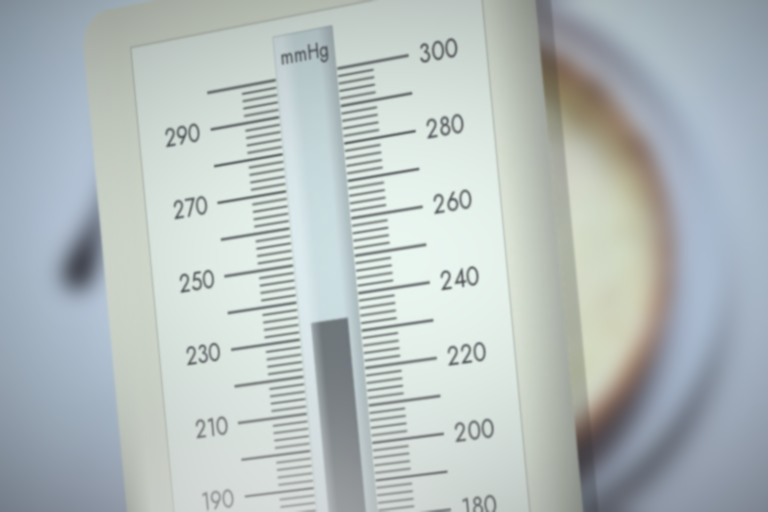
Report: 234,mmHg
